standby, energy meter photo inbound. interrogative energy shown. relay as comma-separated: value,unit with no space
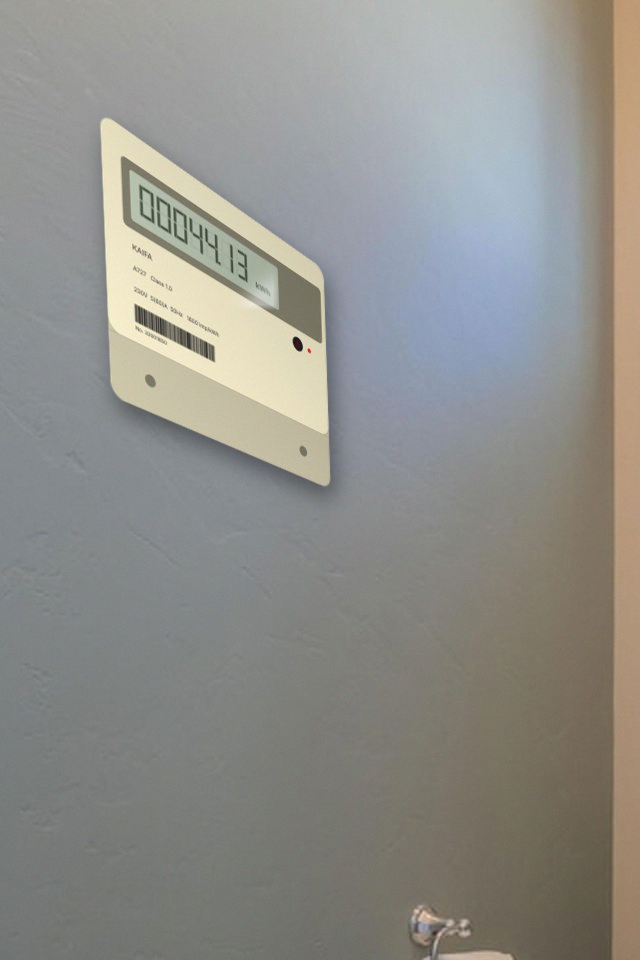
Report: 44.13,kWh
